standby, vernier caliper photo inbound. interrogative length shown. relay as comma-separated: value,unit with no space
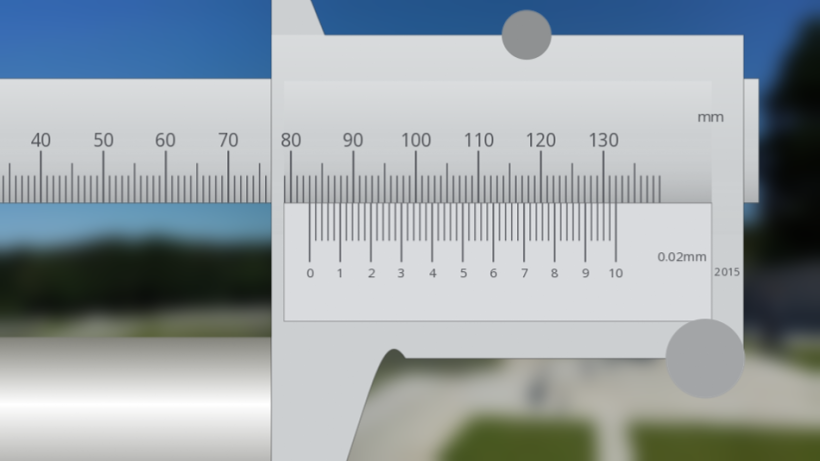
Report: 83.0,mm
